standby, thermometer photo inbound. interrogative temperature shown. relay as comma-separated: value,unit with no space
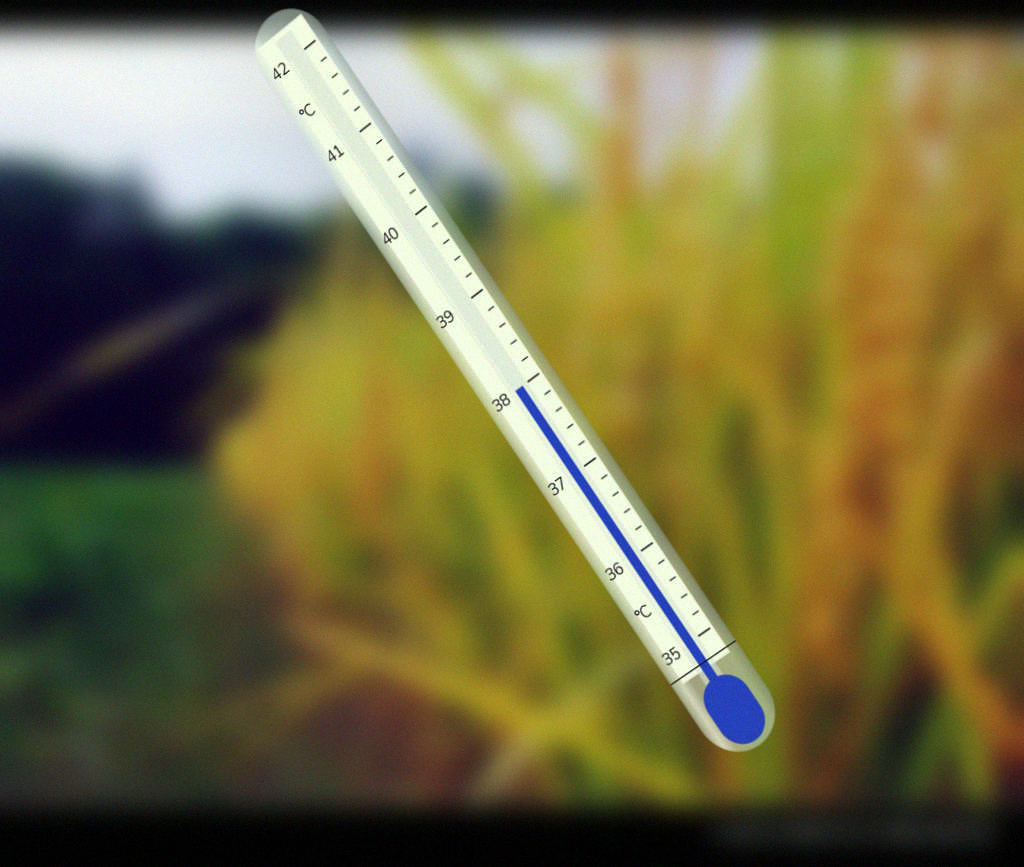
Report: 38,°C
